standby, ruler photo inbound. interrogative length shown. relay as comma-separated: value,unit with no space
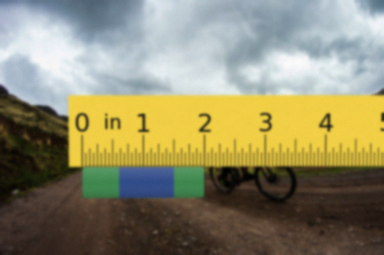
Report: 2,in
